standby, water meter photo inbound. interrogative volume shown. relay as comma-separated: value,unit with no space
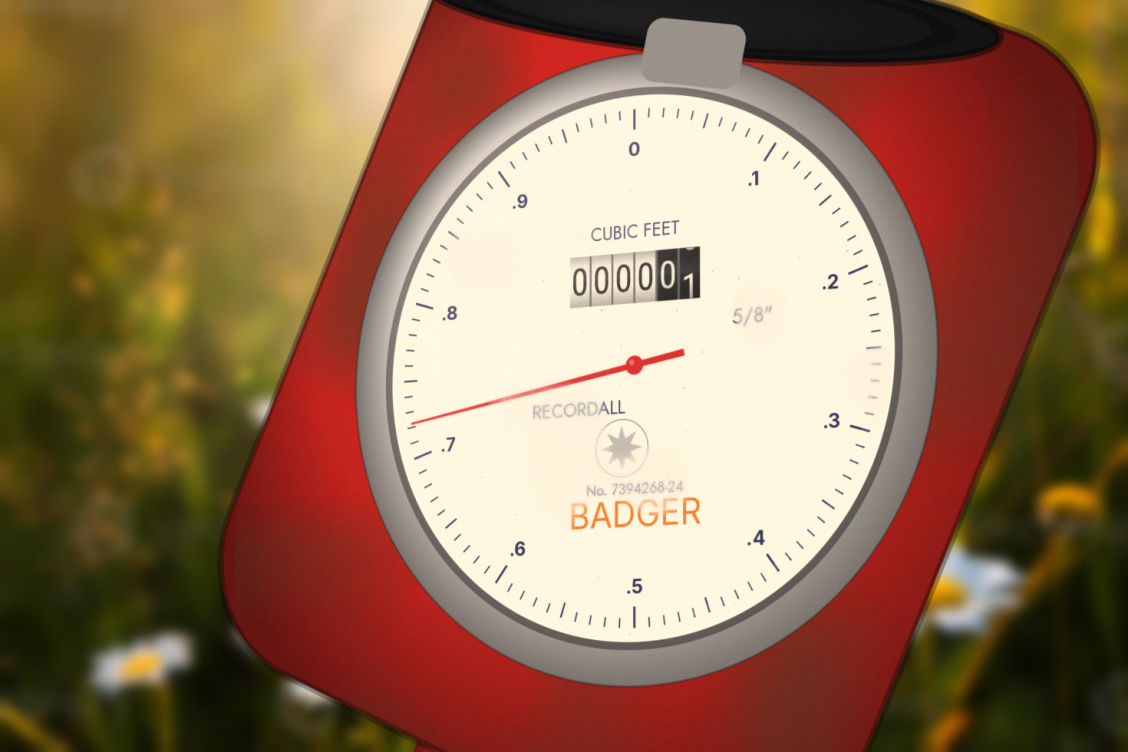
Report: 0.72,ft³
